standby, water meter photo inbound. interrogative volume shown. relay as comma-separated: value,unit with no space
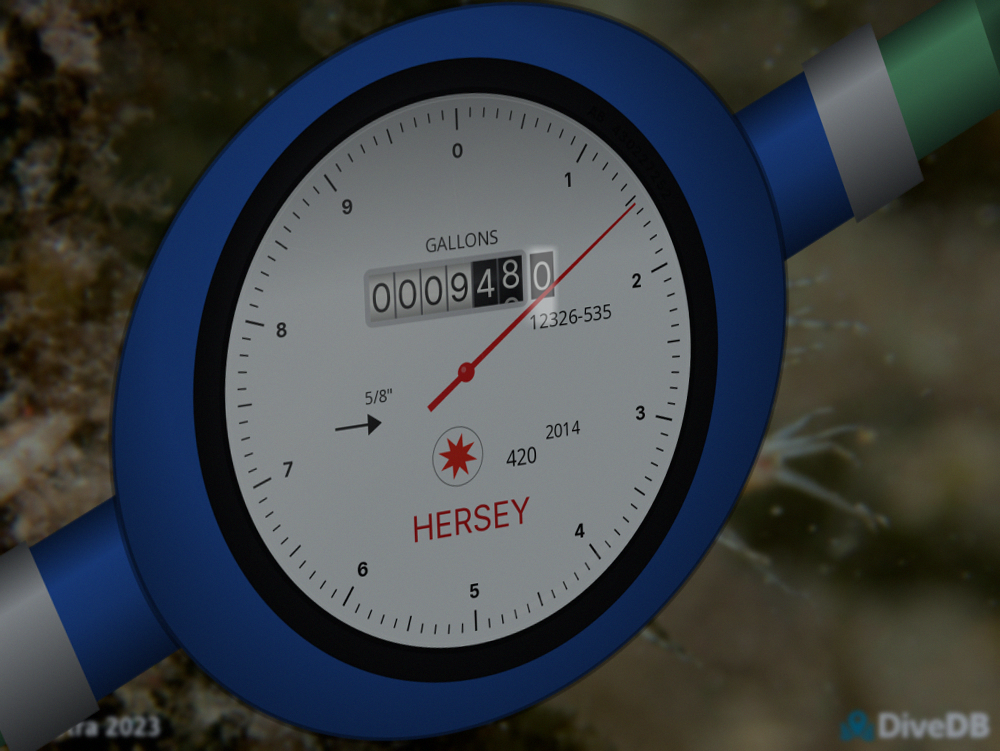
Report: 9481.5,gal
